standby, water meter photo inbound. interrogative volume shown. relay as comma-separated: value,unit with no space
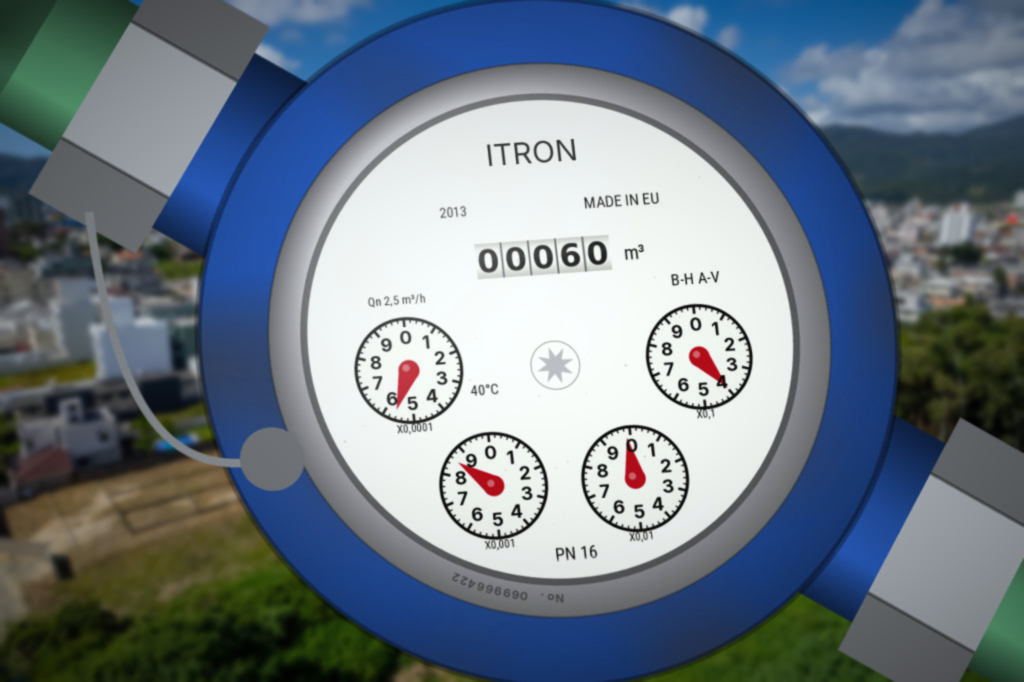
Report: 60.3985,m³
